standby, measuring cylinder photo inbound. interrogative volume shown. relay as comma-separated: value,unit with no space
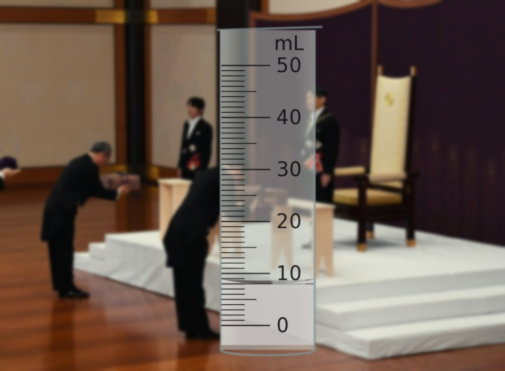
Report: 8,mL
